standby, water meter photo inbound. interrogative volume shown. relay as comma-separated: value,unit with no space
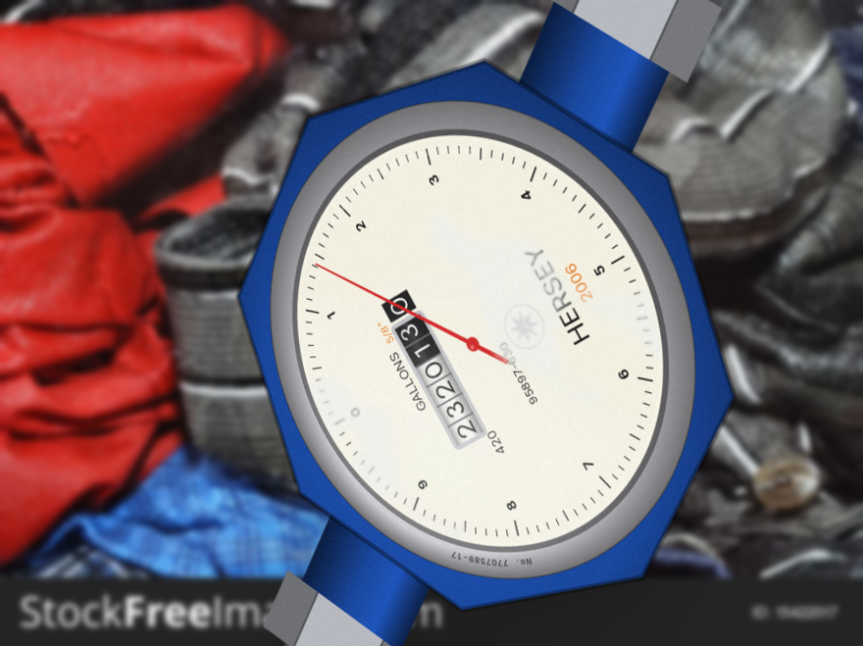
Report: 2320131.4,gal
